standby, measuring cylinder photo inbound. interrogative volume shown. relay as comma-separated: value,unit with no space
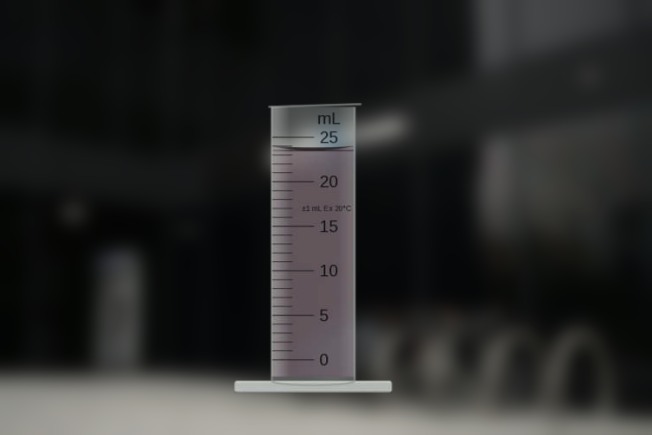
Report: 23.5,mL
